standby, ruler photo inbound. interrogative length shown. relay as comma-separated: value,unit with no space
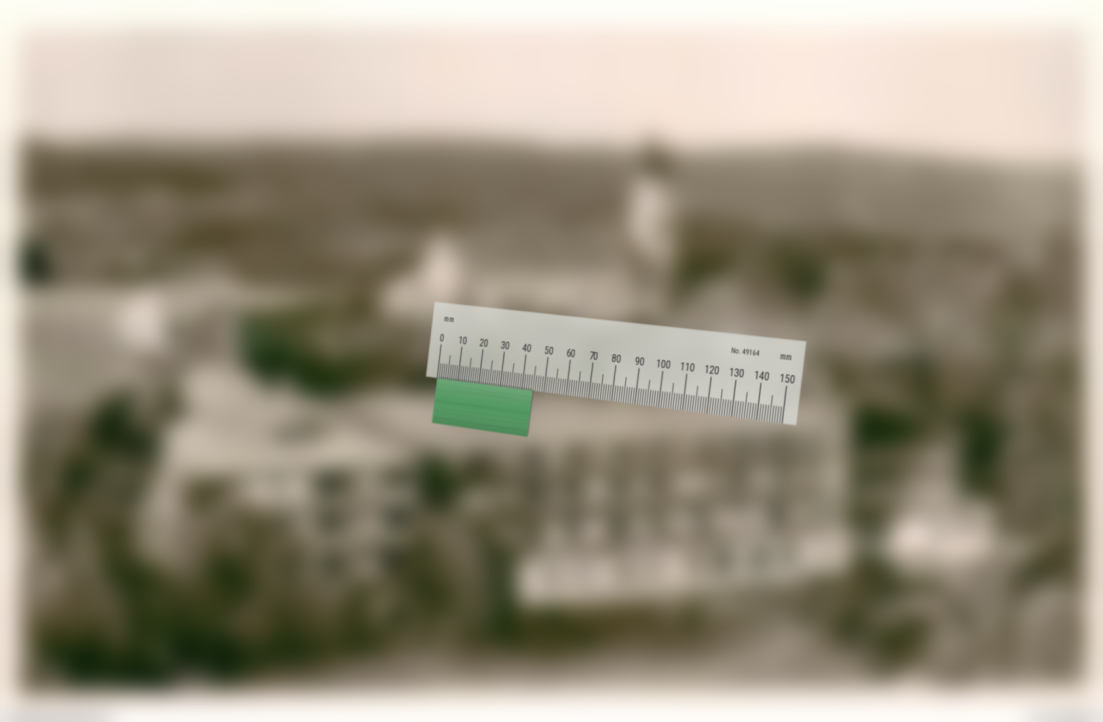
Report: 45,mm
